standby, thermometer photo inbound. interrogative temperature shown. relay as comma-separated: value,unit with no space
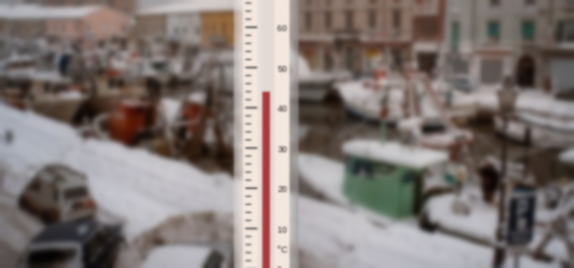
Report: 44,°C
